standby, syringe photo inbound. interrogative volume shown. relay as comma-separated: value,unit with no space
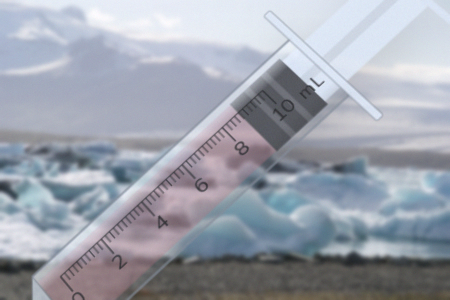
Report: 8.8,mL
